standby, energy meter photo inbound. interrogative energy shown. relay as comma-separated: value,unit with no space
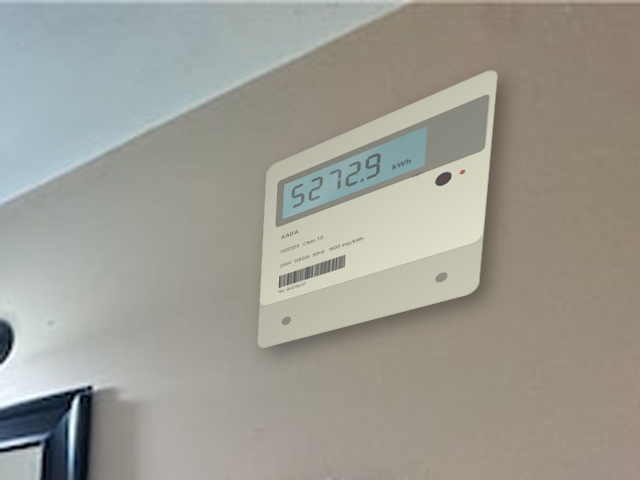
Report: 5272.9,kWh
